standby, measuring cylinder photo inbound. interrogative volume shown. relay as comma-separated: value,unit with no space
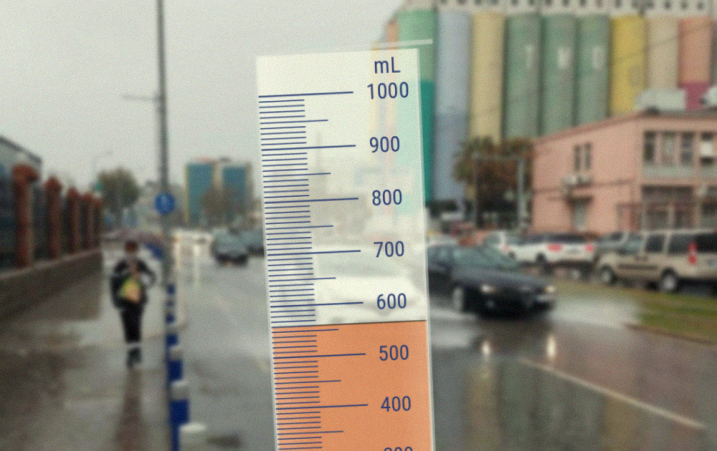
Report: 560,mL
